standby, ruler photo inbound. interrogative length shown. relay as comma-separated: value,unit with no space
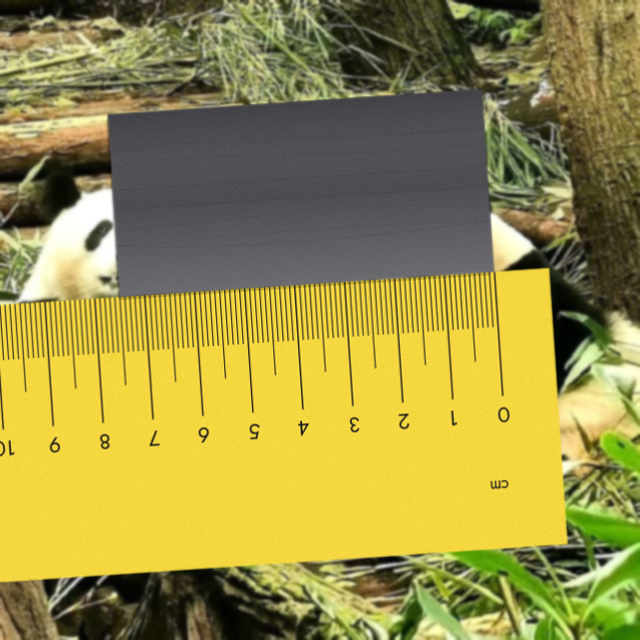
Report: 7.5,cm
